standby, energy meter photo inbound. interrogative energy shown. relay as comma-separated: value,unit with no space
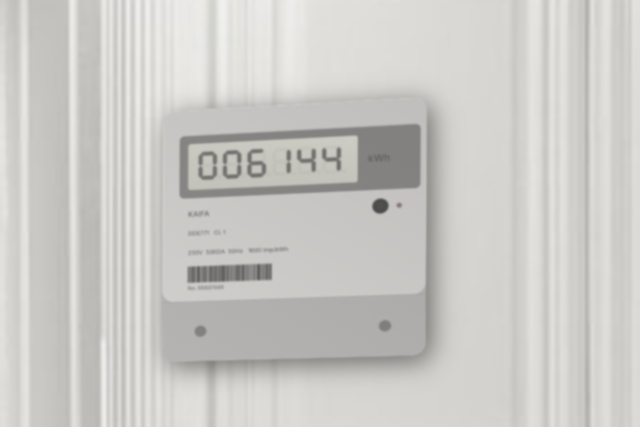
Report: 6144,kWh
